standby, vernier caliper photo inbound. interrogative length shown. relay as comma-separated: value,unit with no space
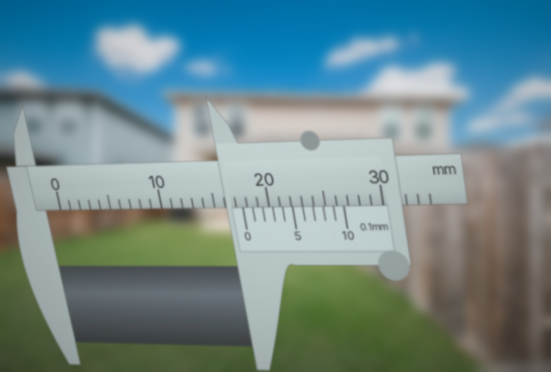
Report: 17.6,mm
